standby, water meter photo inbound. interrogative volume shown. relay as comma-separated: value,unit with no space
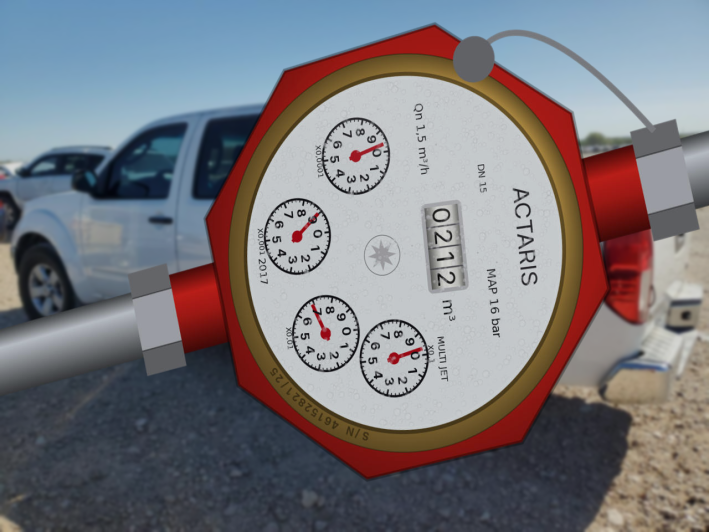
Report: 211.9689,m³
